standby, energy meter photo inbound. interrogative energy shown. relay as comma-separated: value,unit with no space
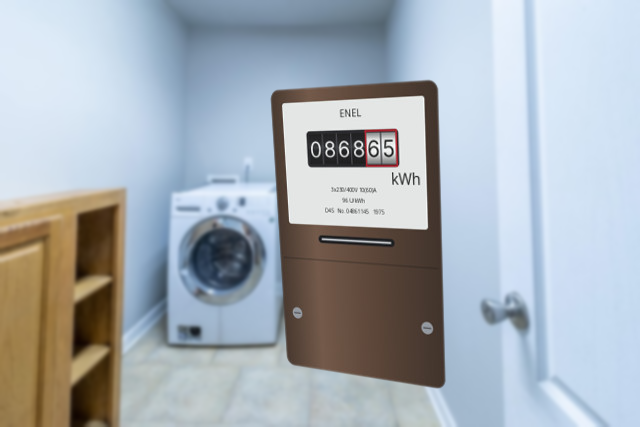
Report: 868.65,kWh
